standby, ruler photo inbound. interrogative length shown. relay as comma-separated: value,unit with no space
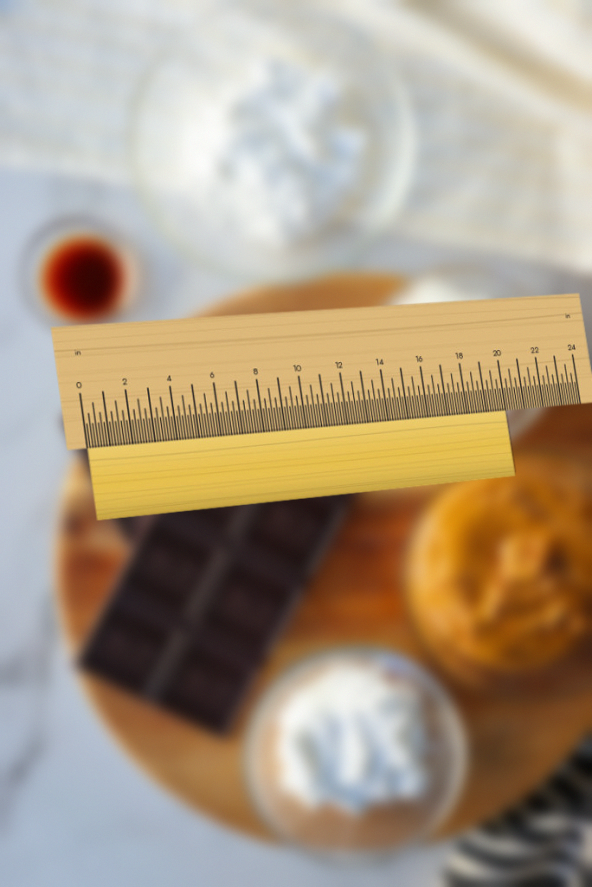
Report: 20,in
